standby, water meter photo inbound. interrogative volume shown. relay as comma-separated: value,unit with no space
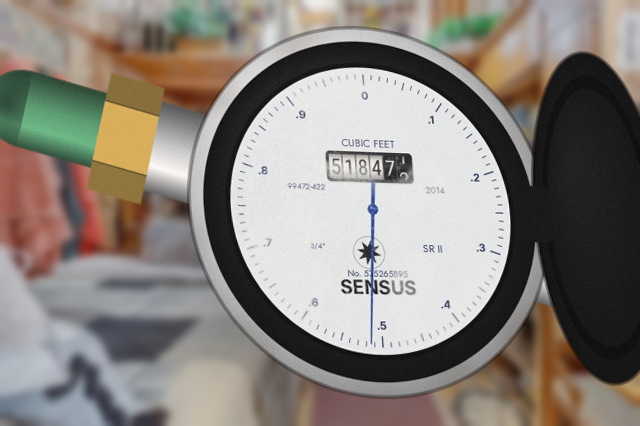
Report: 518471.51,ft³
